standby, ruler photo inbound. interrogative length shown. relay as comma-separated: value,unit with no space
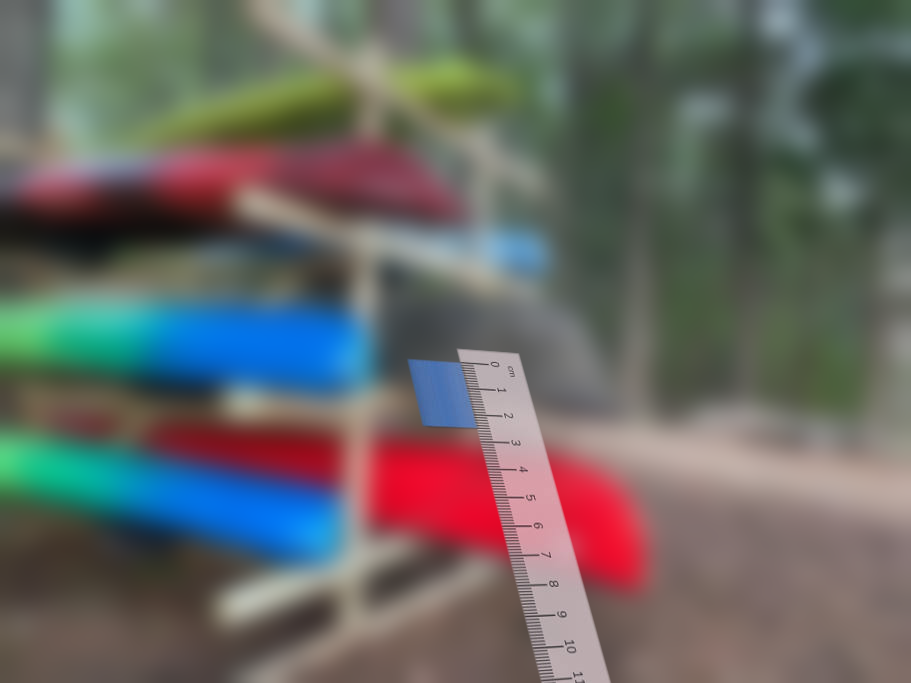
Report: 2.5,cm
